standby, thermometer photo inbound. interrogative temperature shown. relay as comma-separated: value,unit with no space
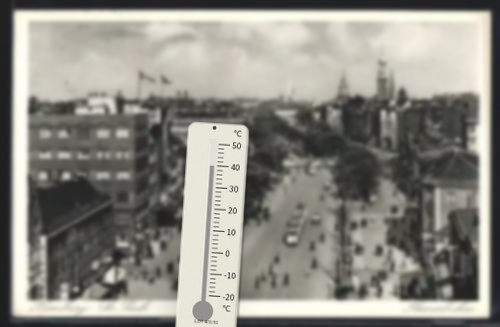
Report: 40,°C
